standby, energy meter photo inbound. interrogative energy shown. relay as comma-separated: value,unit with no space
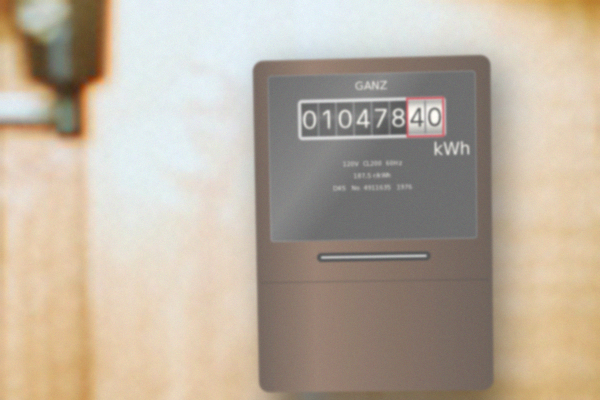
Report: 10478.40,kWh
